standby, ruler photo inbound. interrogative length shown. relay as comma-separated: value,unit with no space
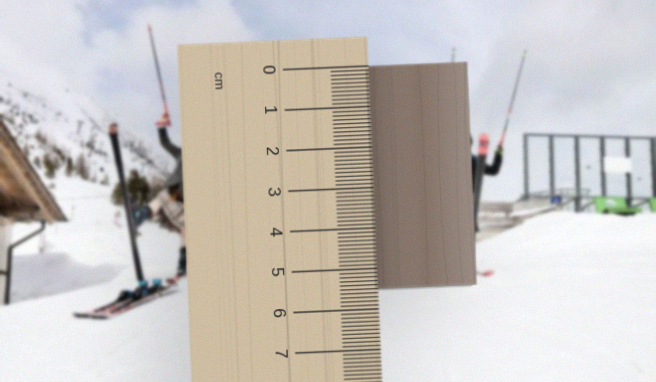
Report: 5.5,cm
